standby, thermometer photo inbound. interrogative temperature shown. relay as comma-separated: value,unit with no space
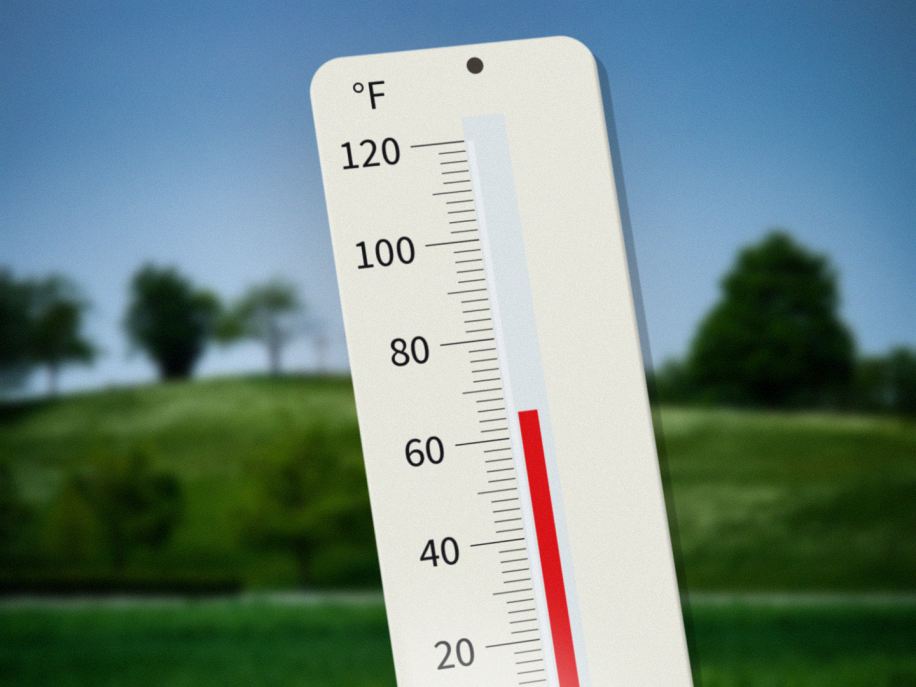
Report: 65,°F
